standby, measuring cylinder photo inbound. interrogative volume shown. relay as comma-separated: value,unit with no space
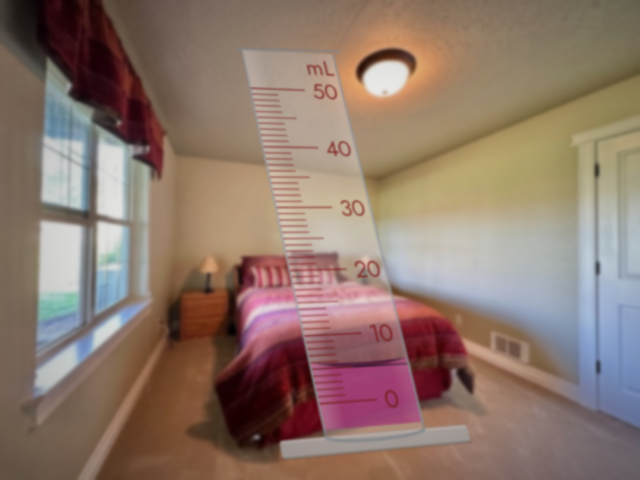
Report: 5,mL
